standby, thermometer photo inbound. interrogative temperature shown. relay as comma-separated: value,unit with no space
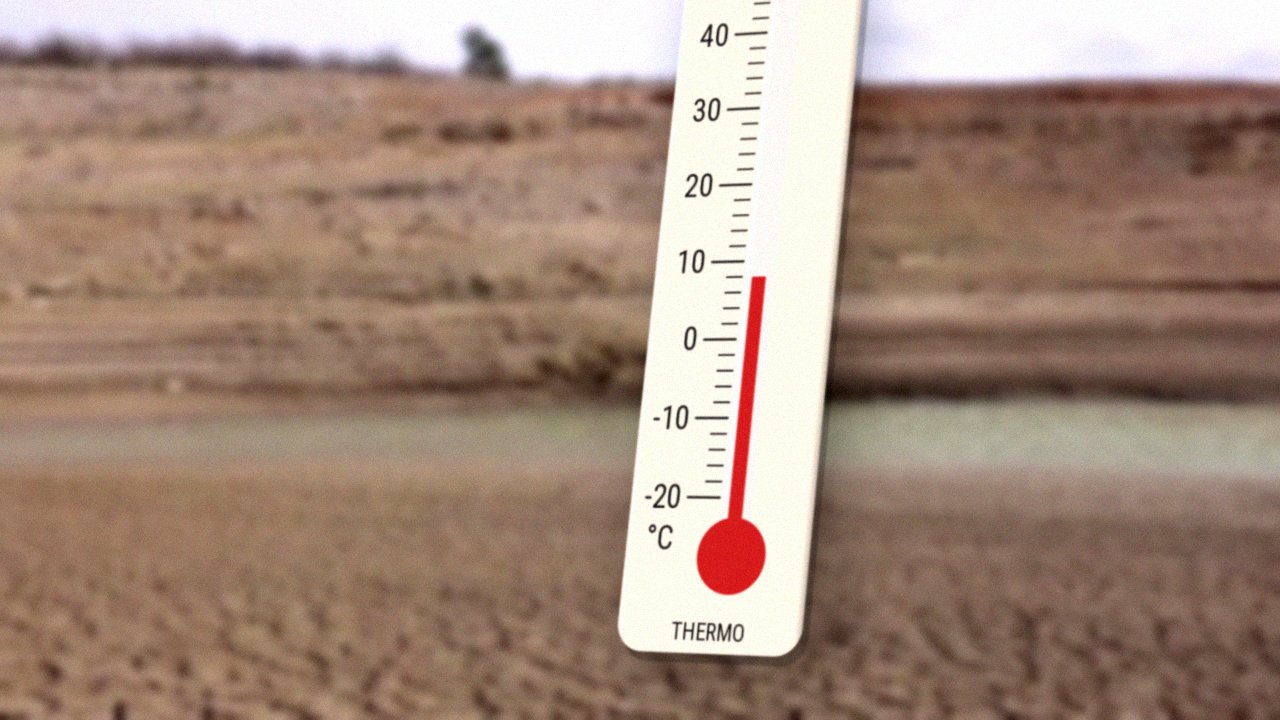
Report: 8,°C
